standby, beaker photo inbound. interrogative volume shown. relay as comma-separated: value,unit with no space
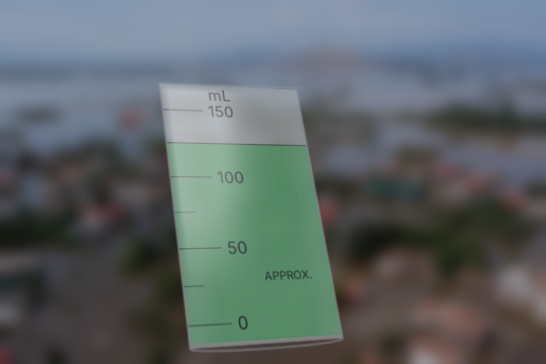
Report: 125,mL
